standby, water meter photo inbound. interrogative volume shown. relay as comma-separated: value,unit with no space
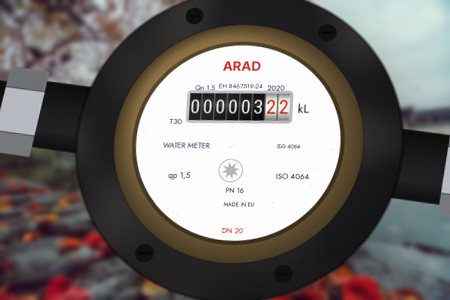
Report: 3.22,kL
